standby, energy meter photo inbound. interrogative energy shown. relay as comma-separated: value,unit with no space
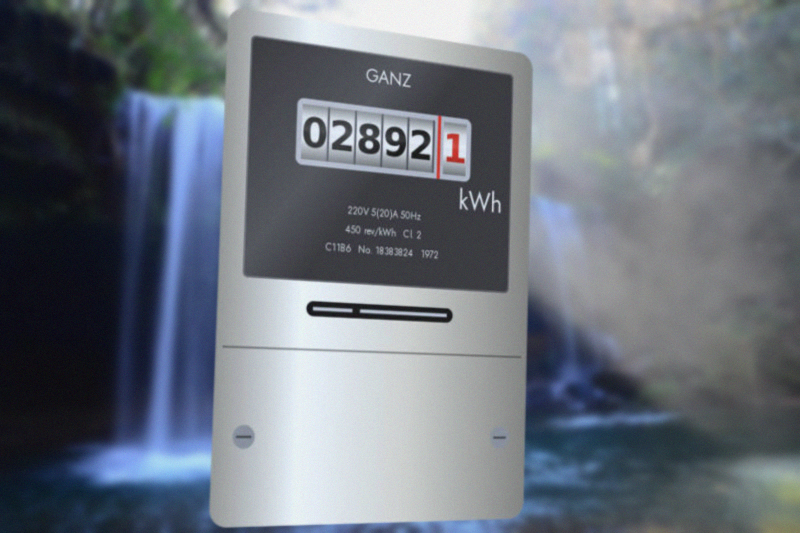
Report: 2892.1,kWh
